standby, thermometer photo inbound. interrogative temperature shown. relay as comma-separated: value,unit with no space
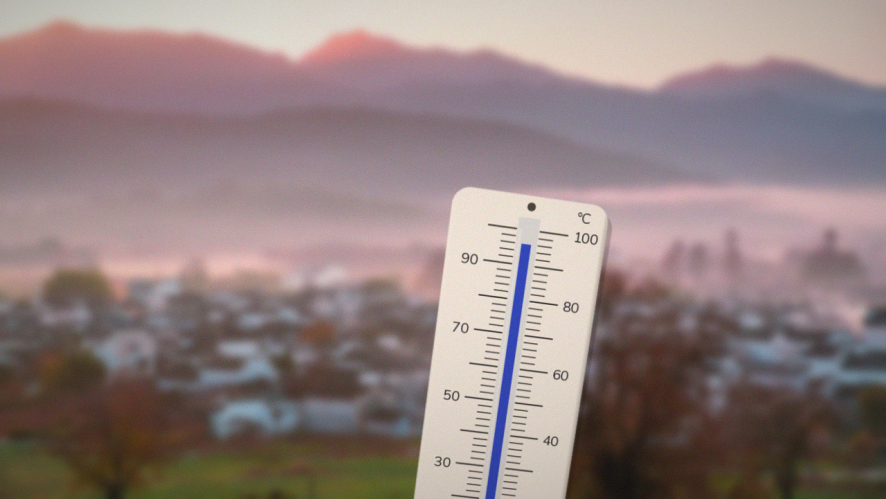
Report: 96,°C
